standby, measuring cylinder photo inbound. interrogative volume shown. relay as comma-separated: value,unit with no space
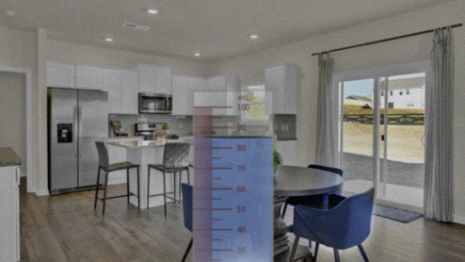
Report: 85,mL
